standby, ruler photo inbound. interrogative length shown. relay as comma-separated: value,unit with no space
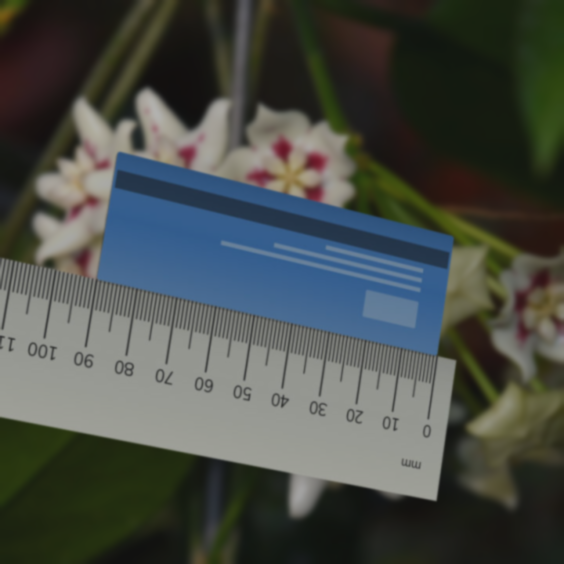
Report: 90,mm
